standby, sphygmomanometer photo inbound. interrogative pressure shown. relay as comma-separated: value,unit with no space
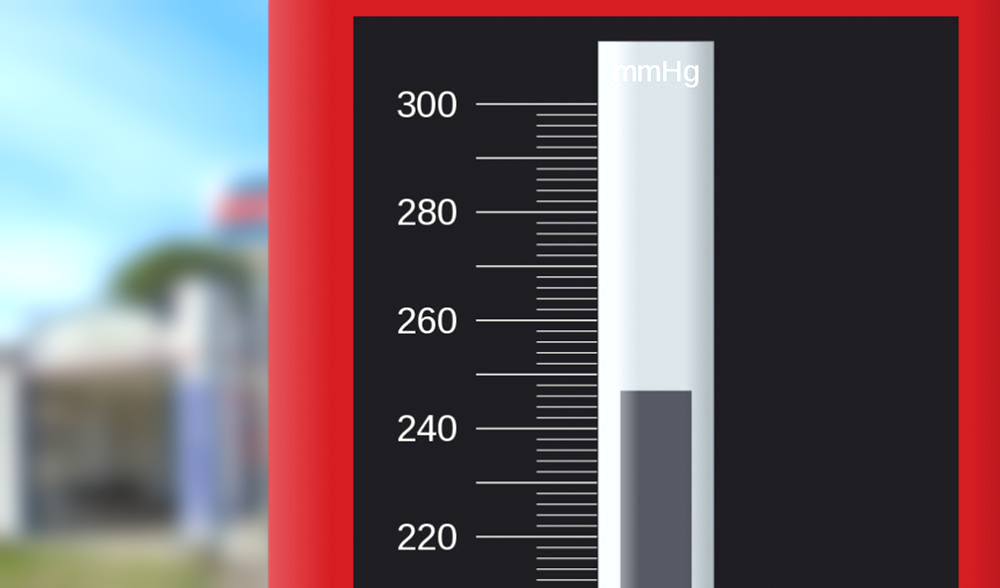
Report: 247,mmHg
